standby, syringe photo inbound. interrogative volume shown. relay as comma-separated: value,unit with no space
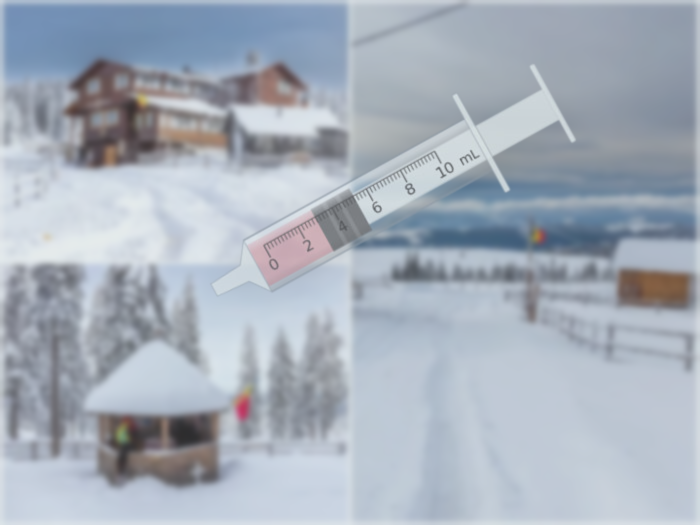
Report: 3,mL
